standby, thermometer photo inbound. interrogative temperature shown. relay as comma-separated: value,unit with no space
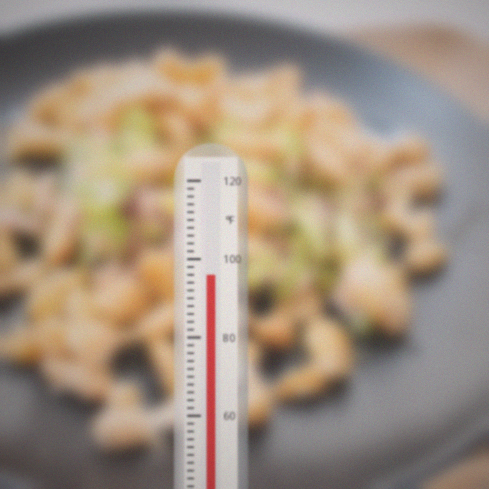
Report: 96,°F
